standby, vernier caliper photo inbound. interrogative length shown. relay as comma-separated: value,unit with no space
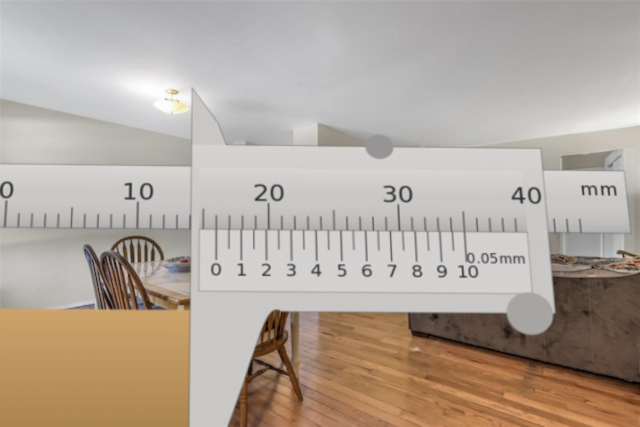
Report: 16.0,mm
